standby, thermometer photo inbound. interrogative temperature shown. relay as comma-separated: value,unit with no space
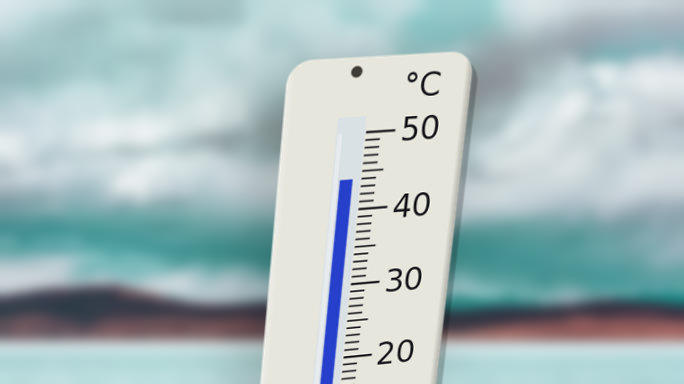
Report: 44,°C
